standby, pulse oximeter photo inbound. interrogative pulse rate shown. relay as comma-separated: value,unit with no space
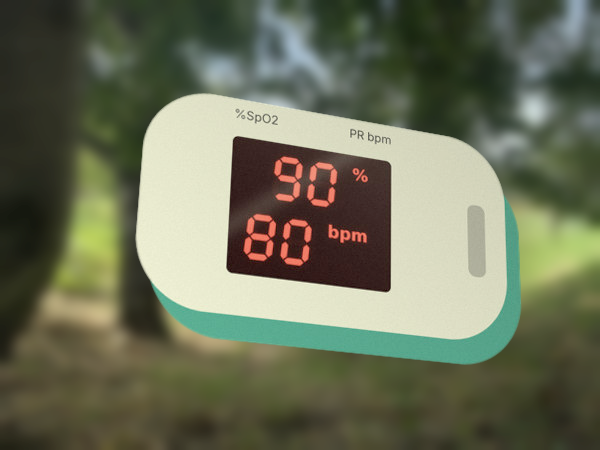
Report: 80,bpm
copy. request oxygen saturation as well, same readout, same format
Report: 90,%
